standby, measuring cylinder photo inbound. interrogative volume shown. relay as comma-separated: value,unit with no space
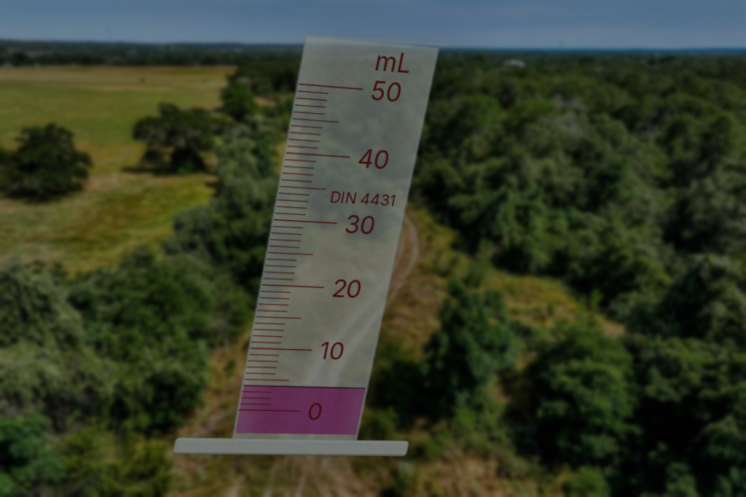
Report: 4,mL
